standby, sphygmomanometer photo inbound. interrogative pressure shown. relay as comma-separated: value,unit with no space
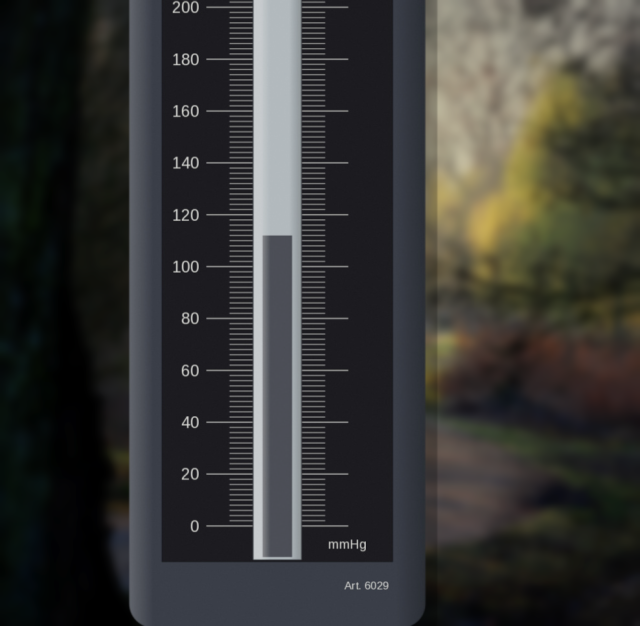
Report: 112,mmHg
